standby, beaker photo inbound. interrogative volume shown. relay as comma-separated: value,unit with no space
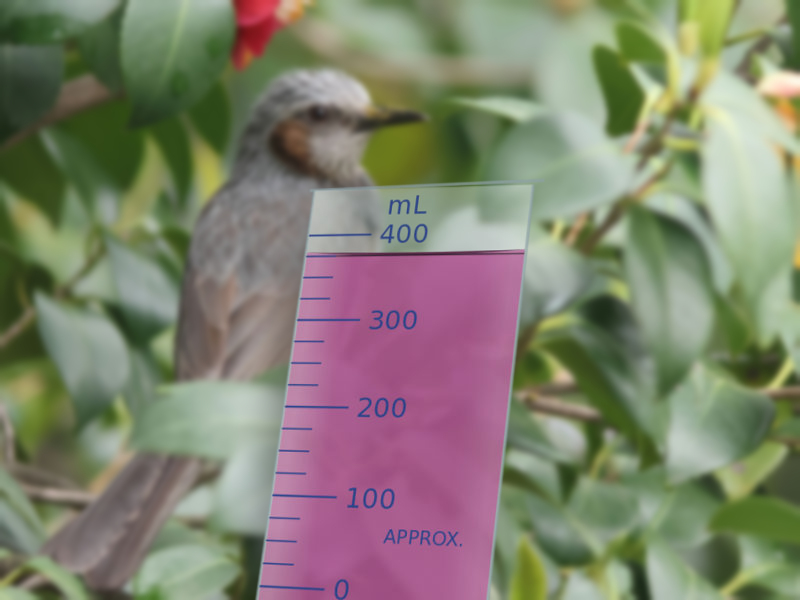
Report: 375,mL
